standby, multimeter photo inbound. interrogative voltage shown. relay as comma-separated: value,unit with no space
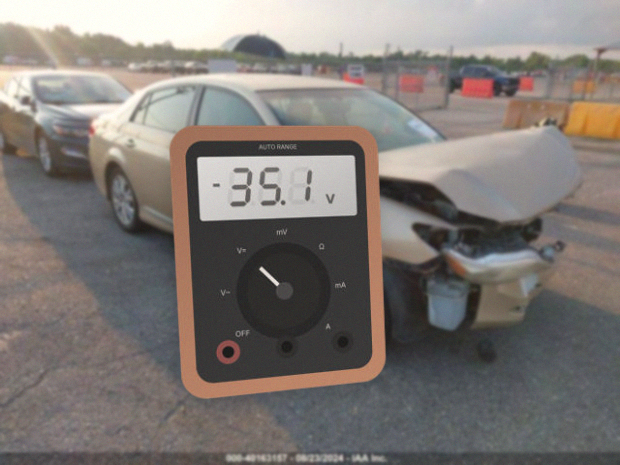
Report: -35.1,V
